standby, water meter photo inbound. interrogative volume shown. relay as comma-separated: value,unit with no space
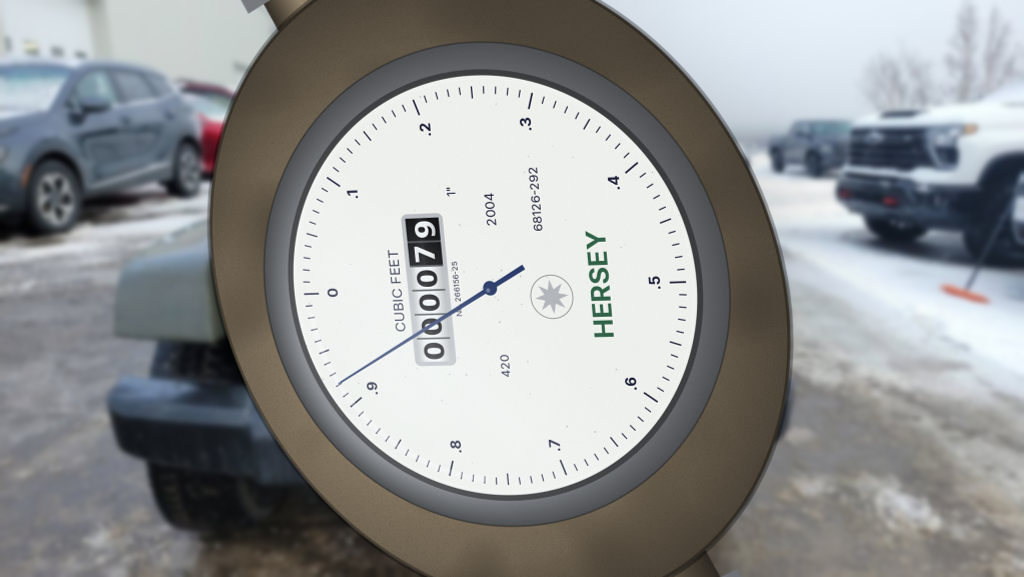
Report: 78.92,ft³
